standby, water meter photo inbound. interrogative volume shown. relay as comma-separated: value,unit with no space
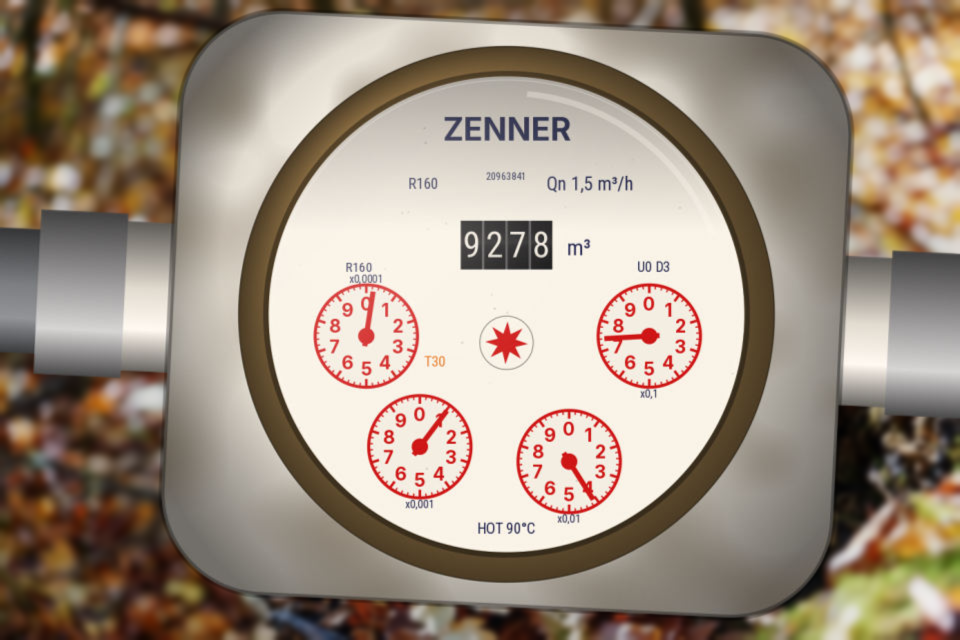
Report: 9278.7410,m³
